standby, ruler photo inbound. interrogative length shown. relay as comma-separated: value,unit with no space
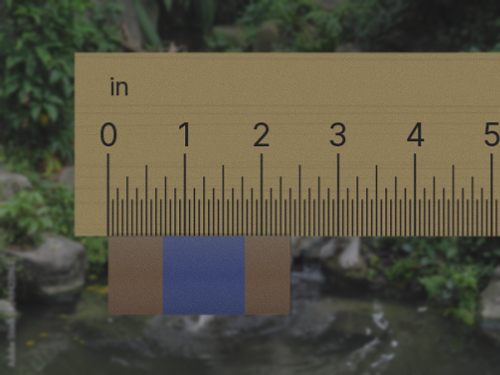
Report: 2.375,in
